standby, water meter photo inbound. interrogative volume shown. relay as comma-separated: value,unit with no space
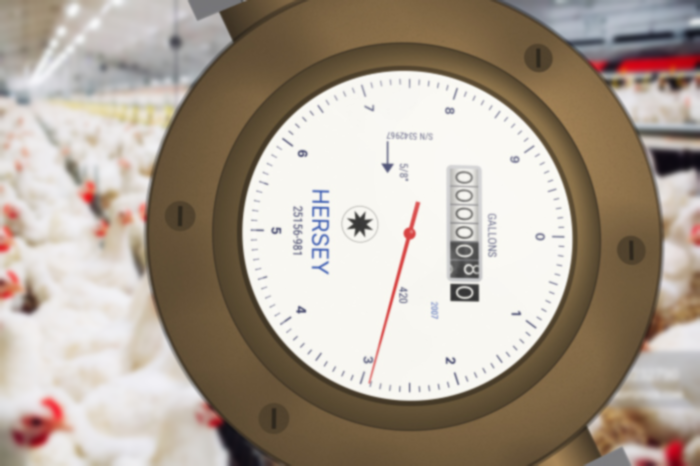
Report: 82.9,gal
